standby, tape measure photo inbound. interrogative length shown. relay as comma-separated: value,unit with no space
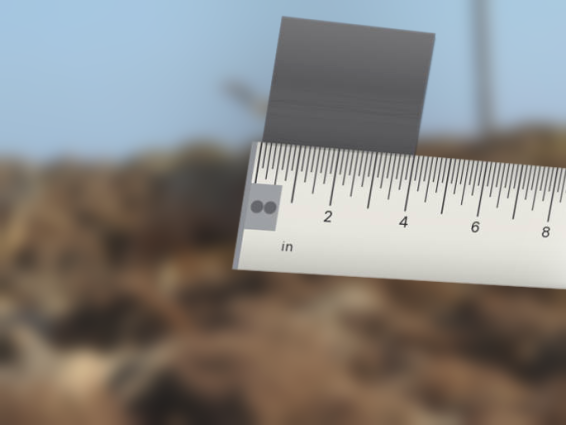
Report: 4,in
